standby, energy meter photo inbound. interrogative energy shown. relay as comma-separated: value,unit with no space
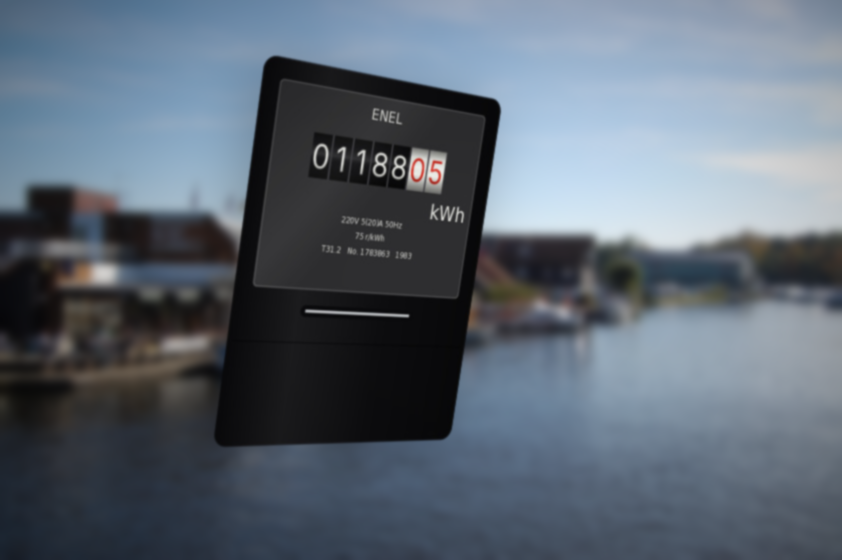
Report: 1188.05,kWh
